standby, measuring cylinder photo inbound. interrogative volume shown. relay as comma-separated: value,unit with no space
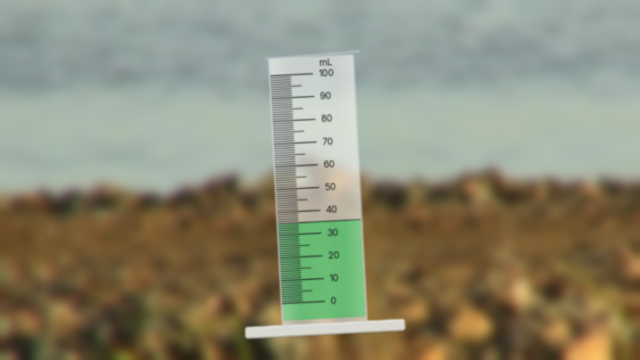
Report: 35,mL
